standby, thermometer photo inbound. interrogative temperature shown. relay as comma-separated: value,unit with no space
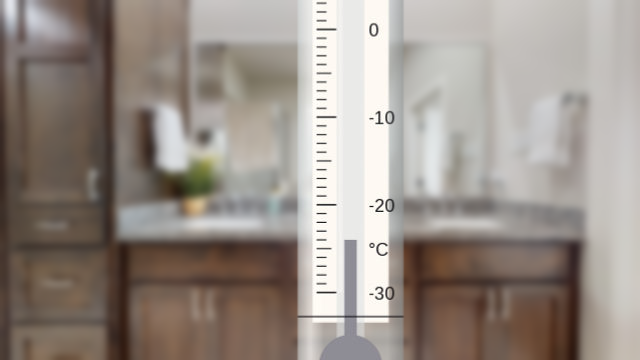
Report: -24,°C
